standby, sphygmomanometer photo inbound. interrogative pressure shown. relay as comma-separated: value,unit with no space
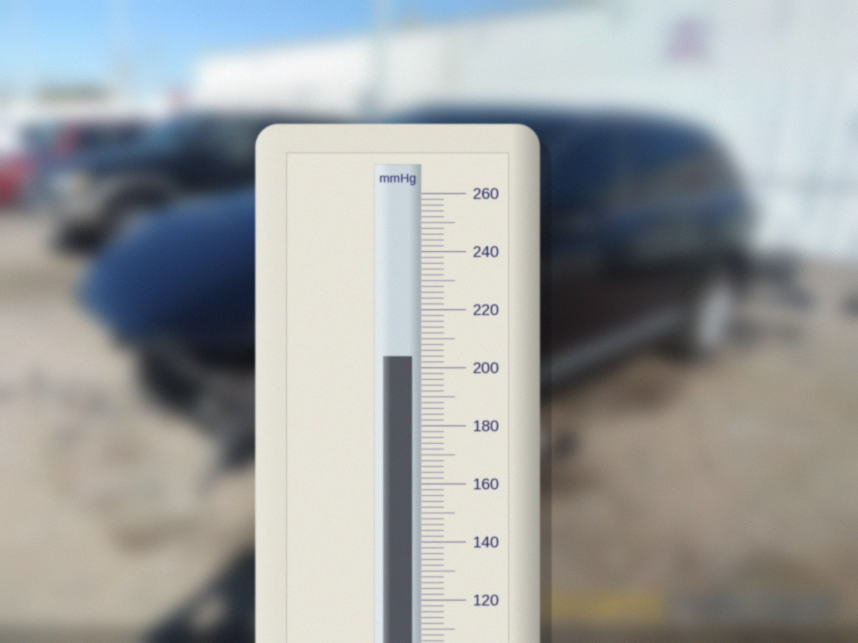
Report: 204,mmHg
